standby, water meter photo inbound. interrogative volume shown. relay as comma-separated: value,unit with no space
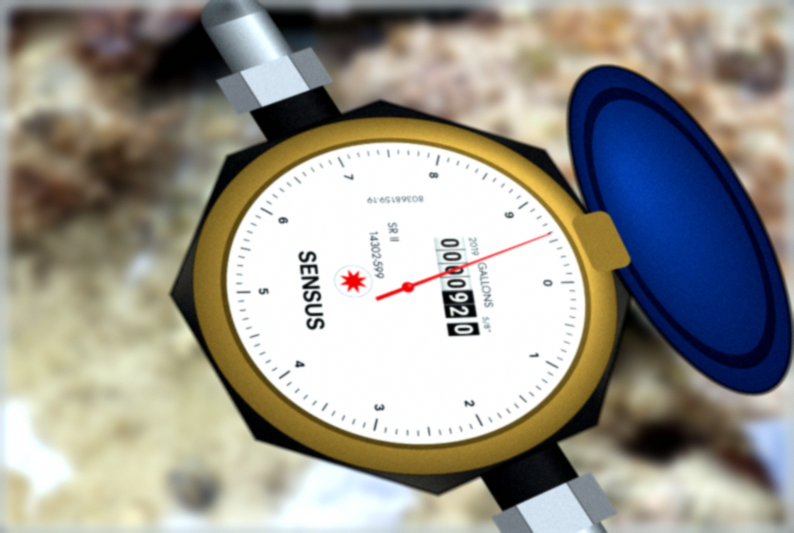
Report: 919.4,gal
